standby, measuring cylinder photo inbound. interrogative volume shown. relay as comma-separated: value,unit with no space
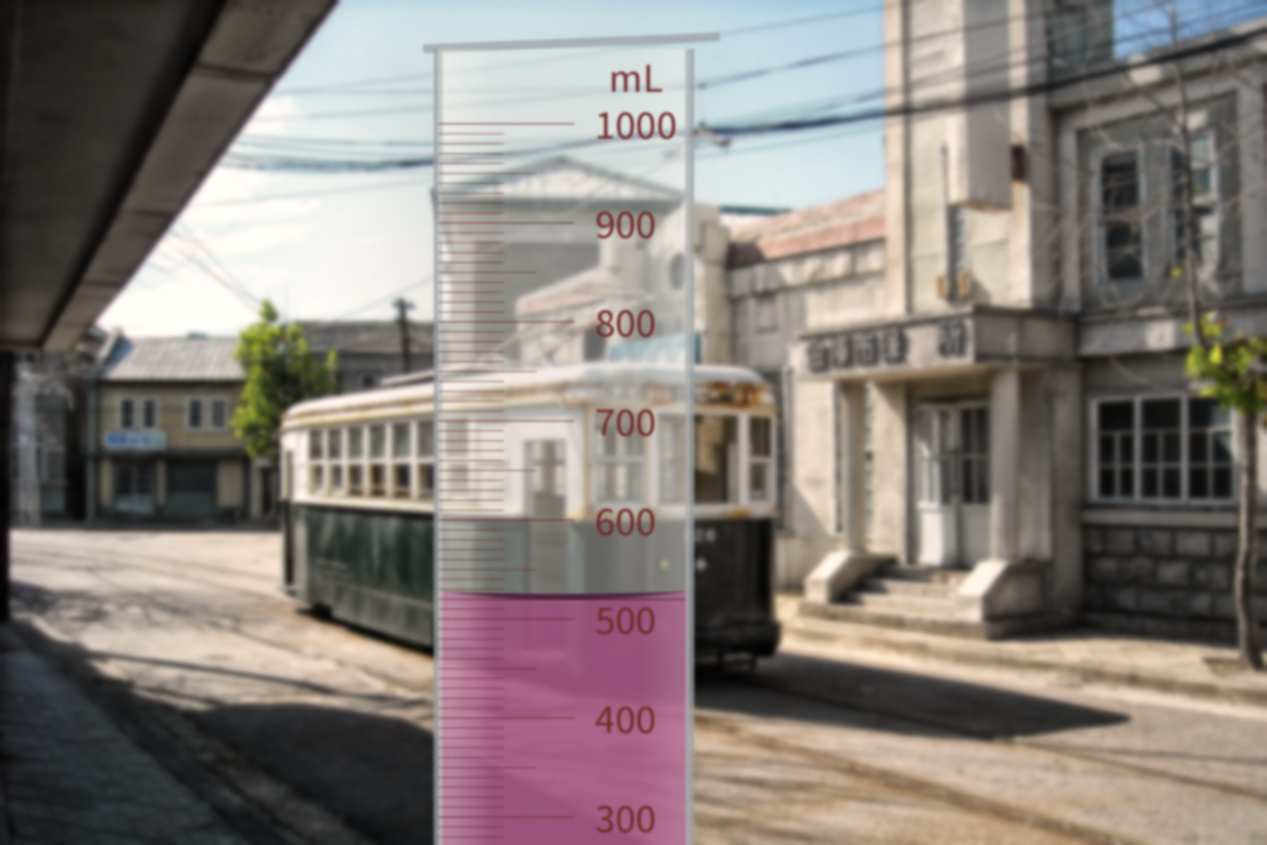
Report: 520,mL
